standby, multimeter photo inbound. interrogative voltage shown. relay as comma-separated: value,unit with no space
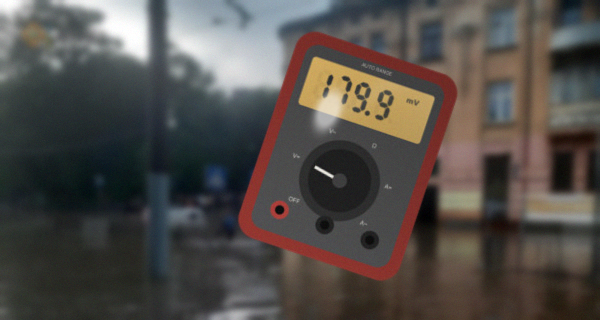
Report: 179.9,mV
